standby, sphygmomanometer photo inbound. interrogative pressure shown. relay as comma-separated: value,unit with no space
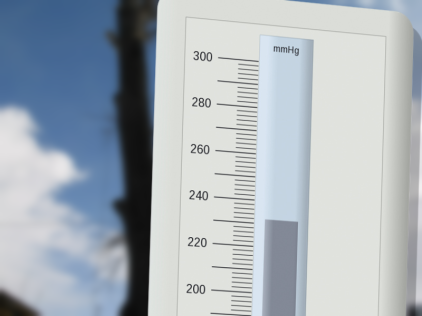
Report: 232,mmHg
